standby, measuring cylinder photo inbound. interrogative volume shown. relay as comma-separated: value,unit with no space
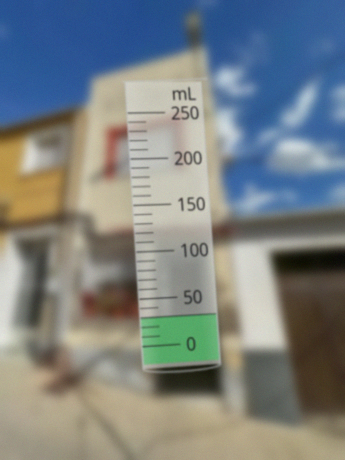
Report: 30,mL
